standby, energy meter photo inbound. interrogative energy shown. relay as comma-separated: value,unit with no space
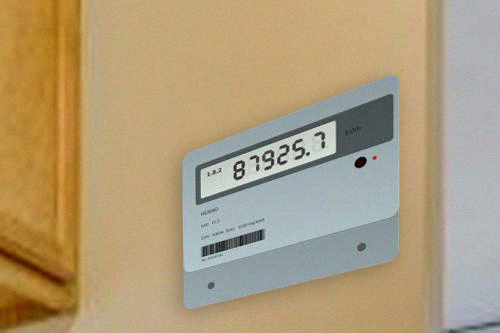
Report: 87925.7,kWh
